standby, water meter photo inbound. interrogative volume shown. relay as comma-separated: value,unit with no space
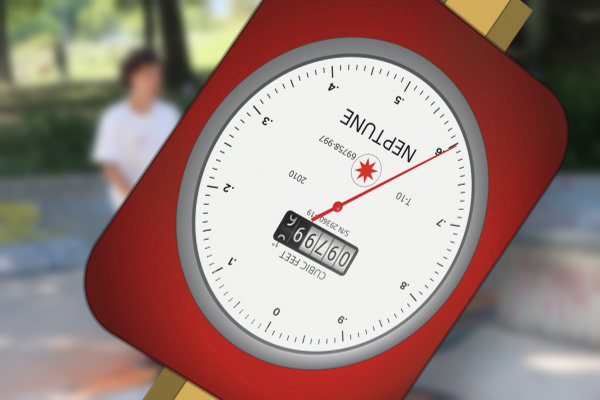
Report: 97995.60,ft³
